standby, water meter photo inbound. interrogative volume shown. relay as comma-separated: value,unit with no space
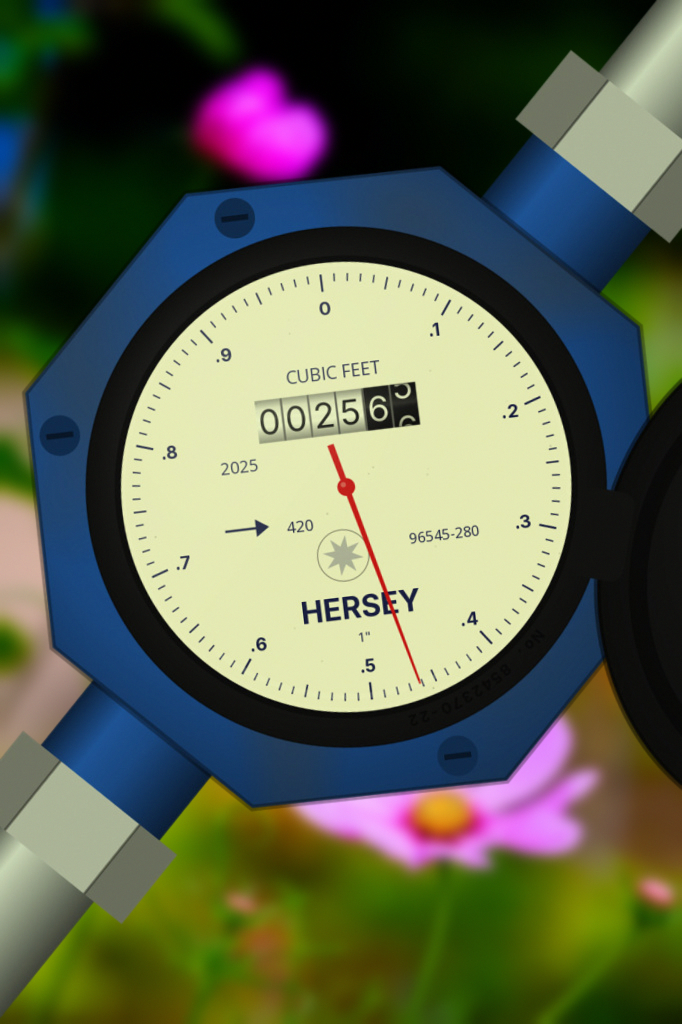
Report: 2565.46,ft³
